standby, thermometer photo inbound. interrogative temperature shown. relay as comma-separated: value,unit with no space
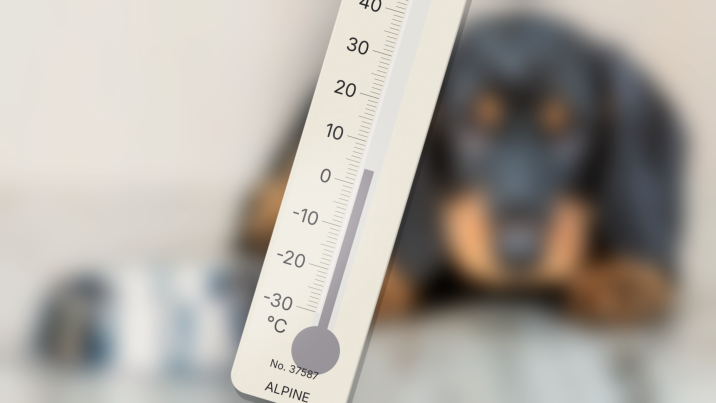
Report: 4,°C
